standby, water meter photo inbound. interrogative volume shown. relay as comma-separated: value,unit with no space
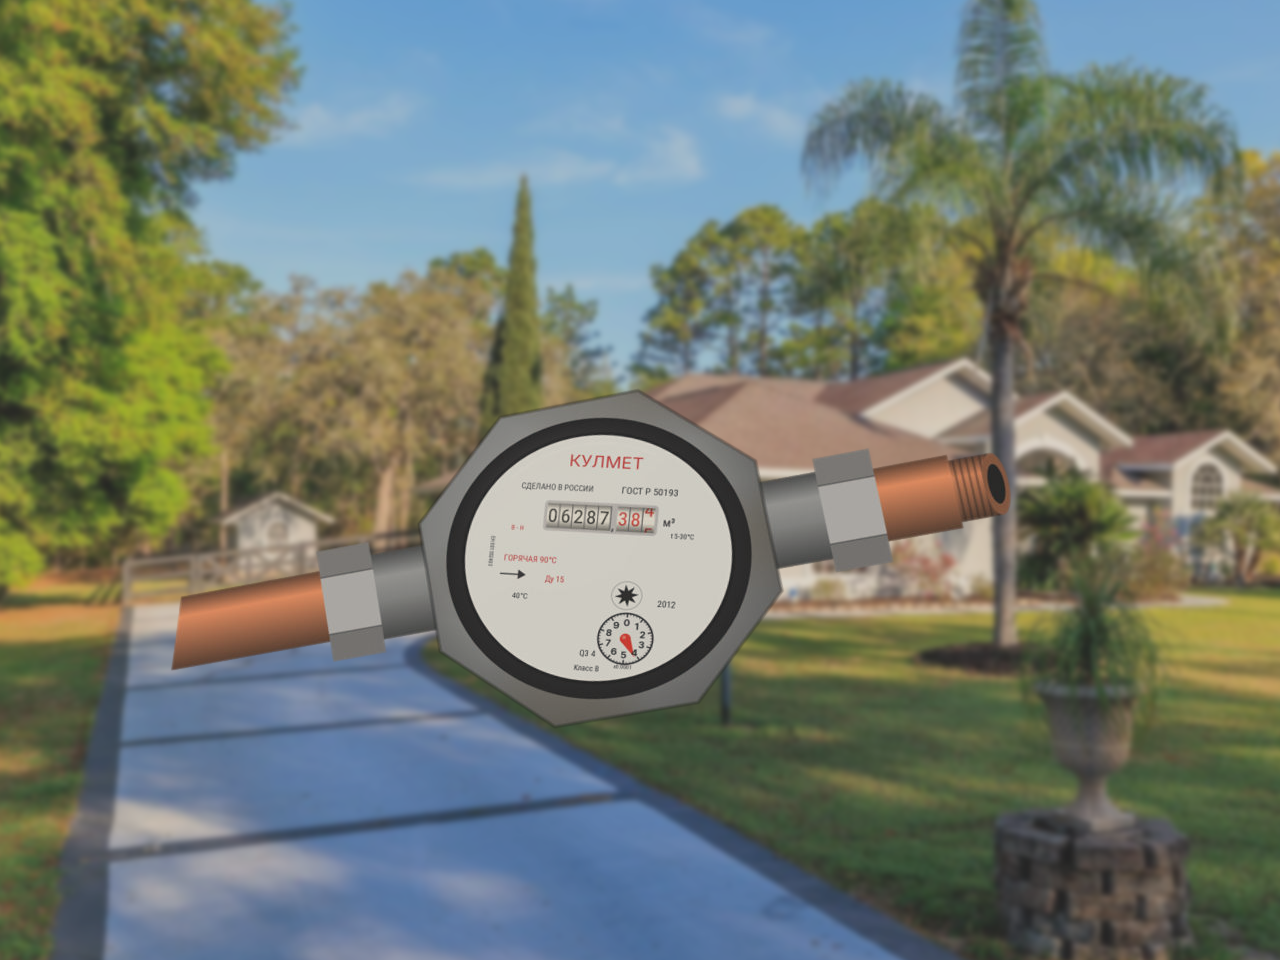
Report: 6287.3844,m³
